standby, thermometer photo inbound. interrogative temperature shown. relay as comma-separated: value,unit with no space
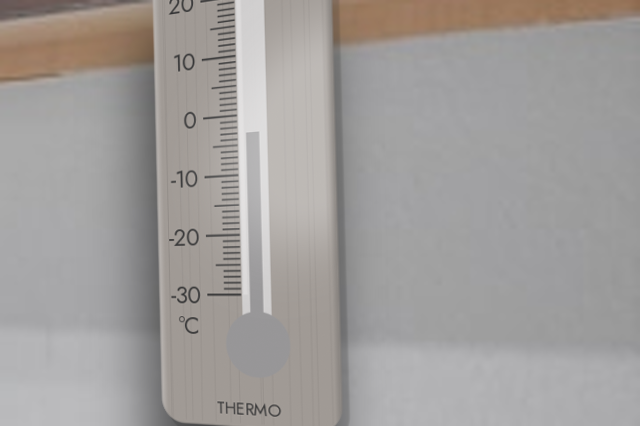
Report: -3,°C
